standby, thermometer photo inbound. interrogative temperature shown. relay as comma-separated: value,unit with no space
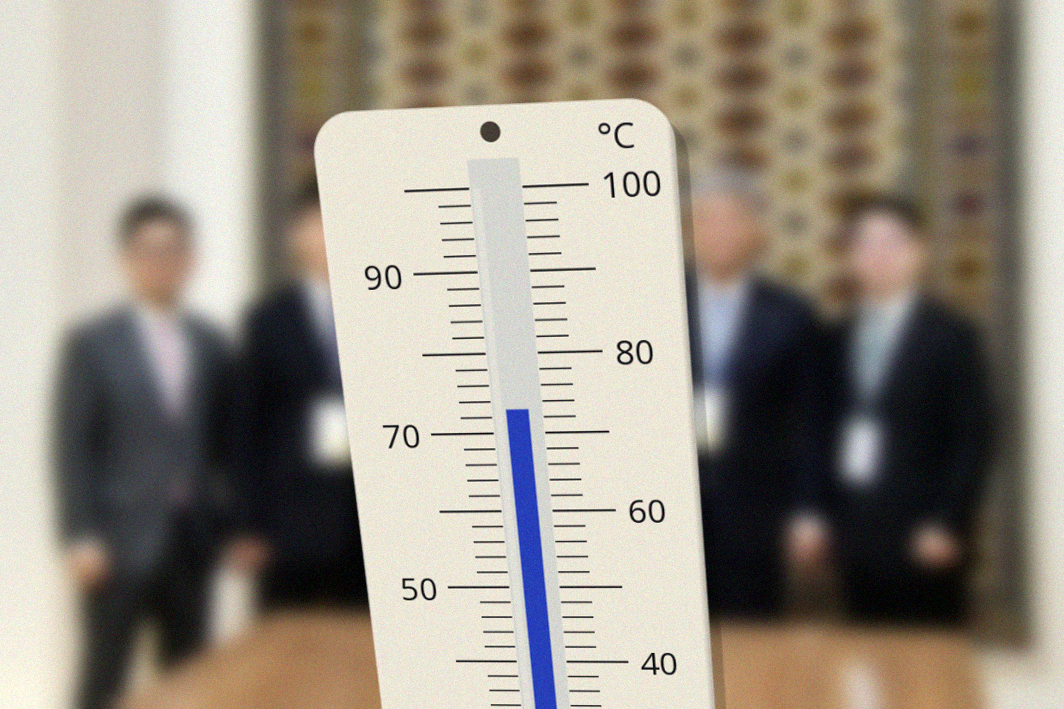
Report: 73,°C
